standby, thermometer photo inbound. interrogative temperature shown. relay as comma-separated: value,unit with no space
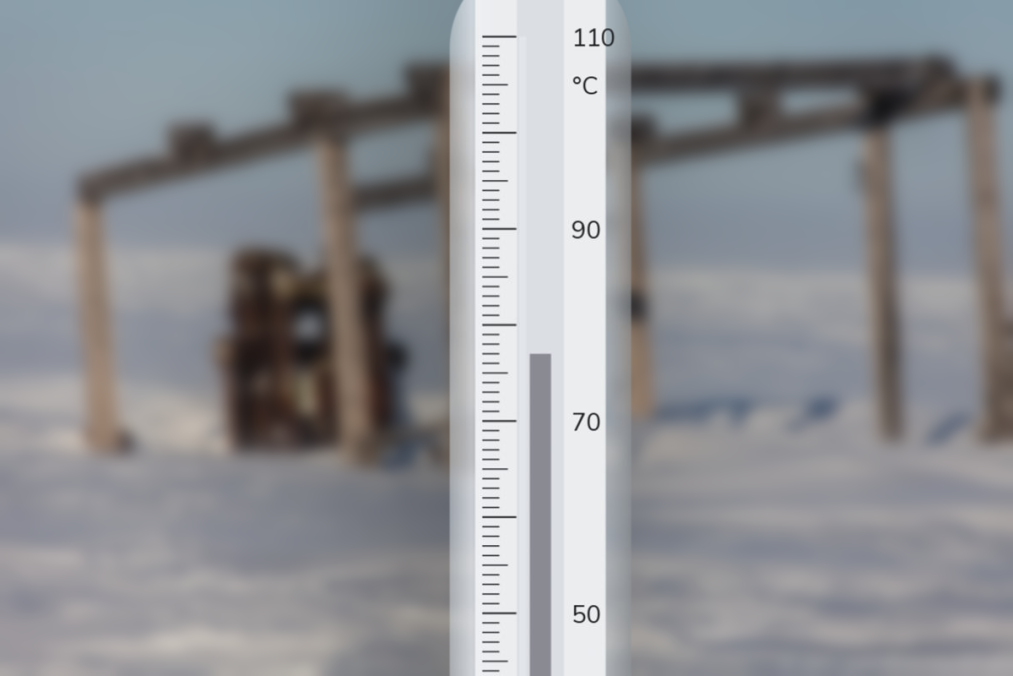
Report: 77,°C
